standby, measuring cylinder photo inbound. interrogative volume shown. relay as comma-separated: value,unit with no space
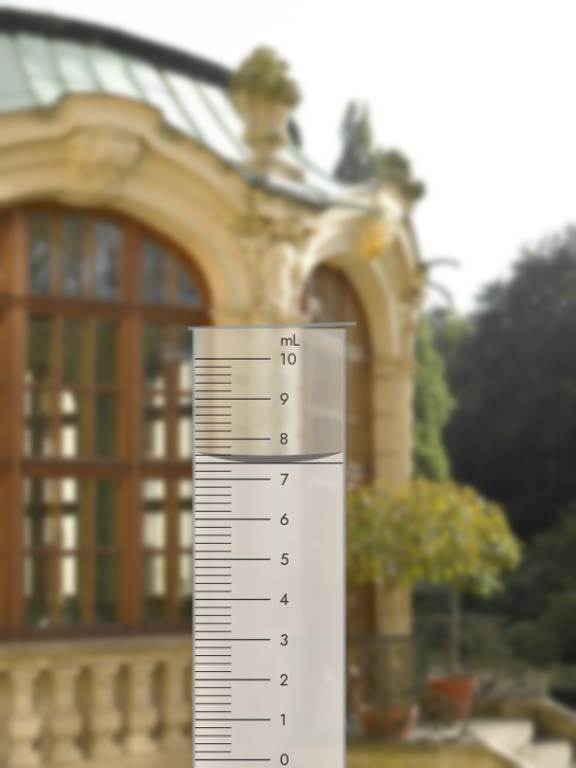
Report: 7.4,mL
